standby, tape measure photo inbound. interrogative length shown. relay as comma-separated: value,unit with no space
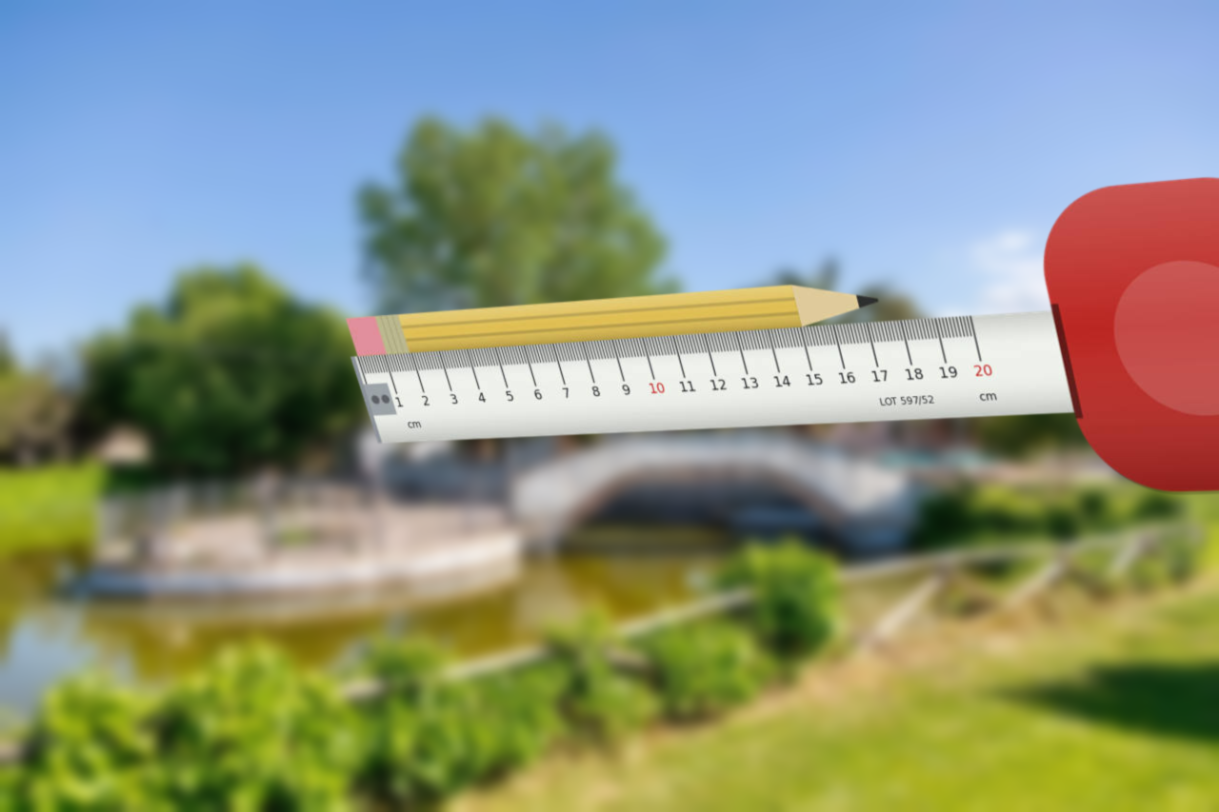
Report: 17.5,cm
